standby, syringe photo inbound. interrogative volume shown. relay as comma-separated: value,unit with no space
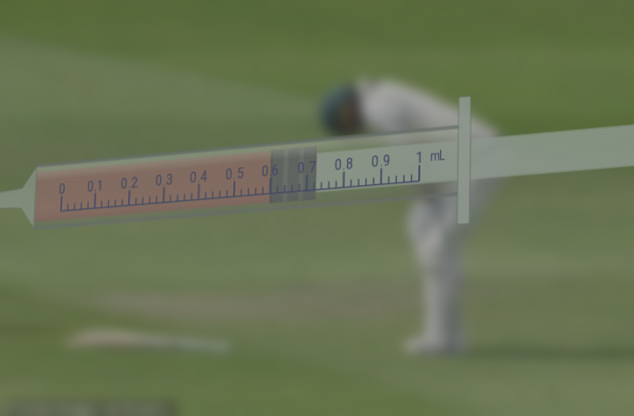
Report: 0.6,mL
